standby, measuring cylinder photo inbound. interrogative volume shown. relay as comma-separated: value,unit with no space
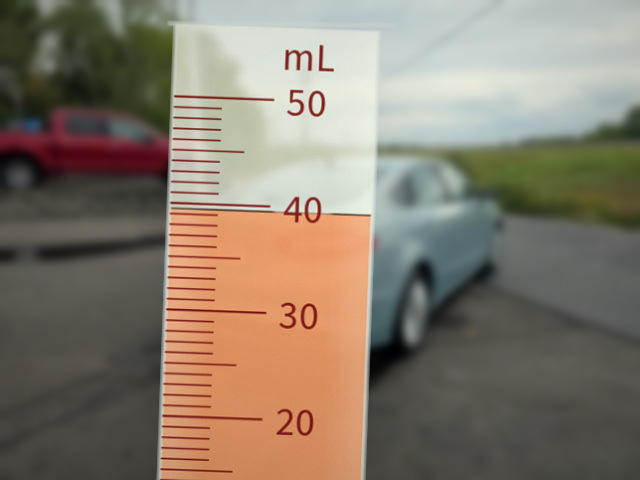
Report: 39.5,mL
